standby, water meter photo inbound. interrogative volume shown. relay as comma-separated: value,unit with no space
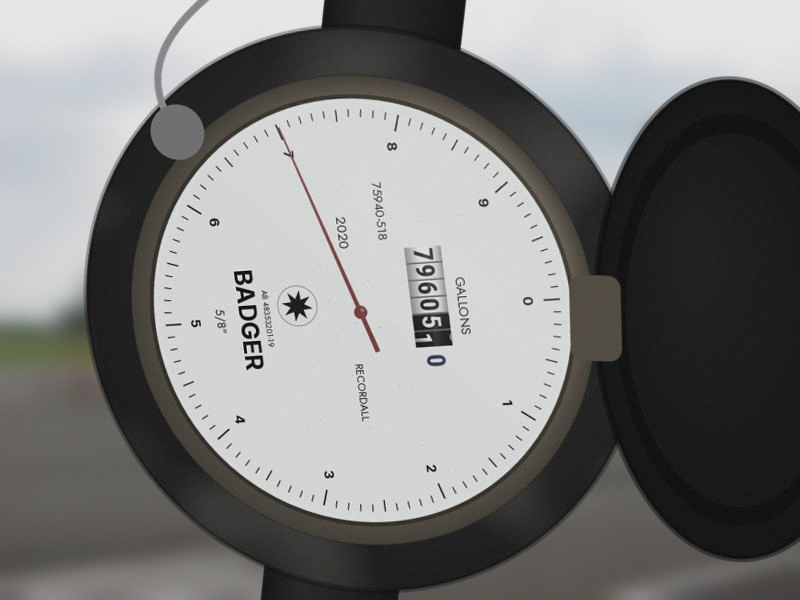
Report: 7960507.0,gal
